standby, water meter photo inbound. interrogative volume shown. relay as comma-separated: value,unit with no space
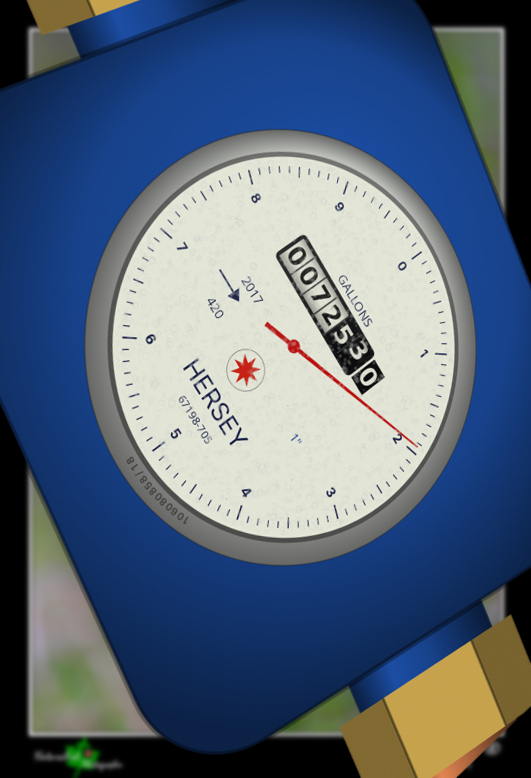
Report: 72531.9,gal
